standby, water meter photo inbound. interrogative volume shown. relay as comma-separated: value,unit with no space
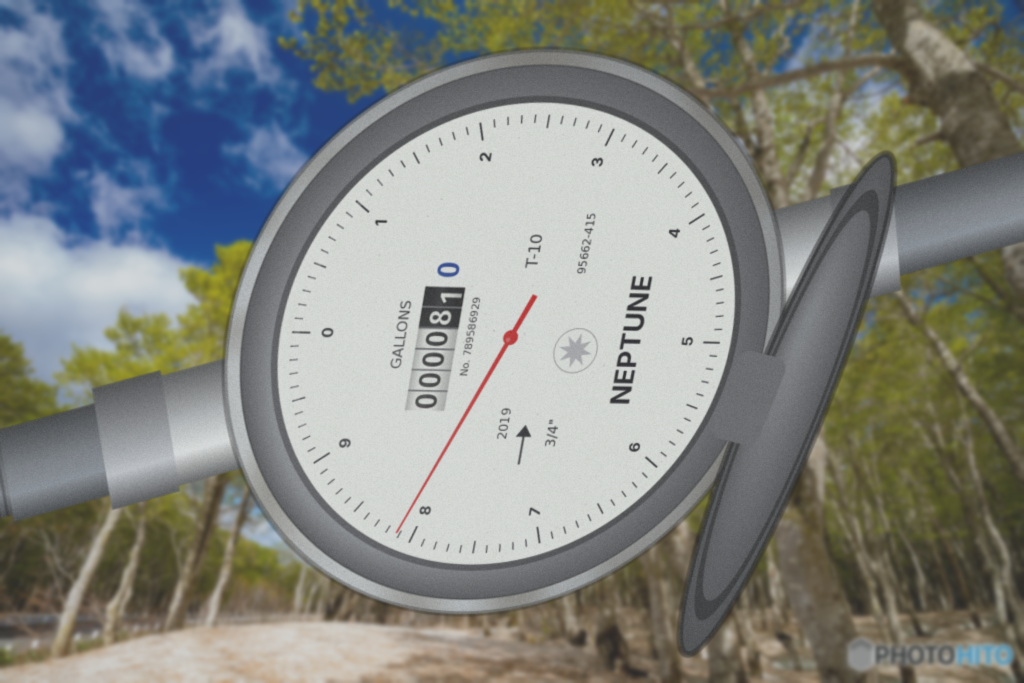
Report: 808.1,gal
